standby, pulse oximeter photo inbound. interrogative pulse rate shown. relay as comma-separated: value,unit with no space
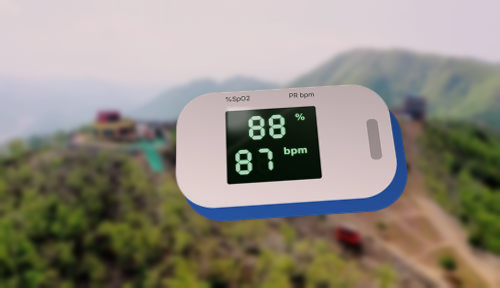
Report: 87,bpm
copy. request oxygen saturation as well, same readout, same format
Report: 88,%
